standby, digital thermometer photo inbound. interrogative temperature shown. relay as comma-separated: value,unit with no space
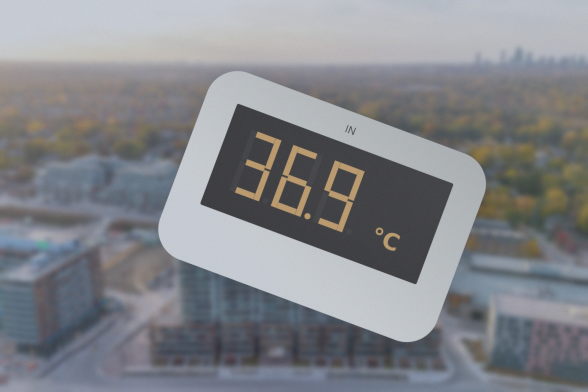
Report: 36.9,°C
